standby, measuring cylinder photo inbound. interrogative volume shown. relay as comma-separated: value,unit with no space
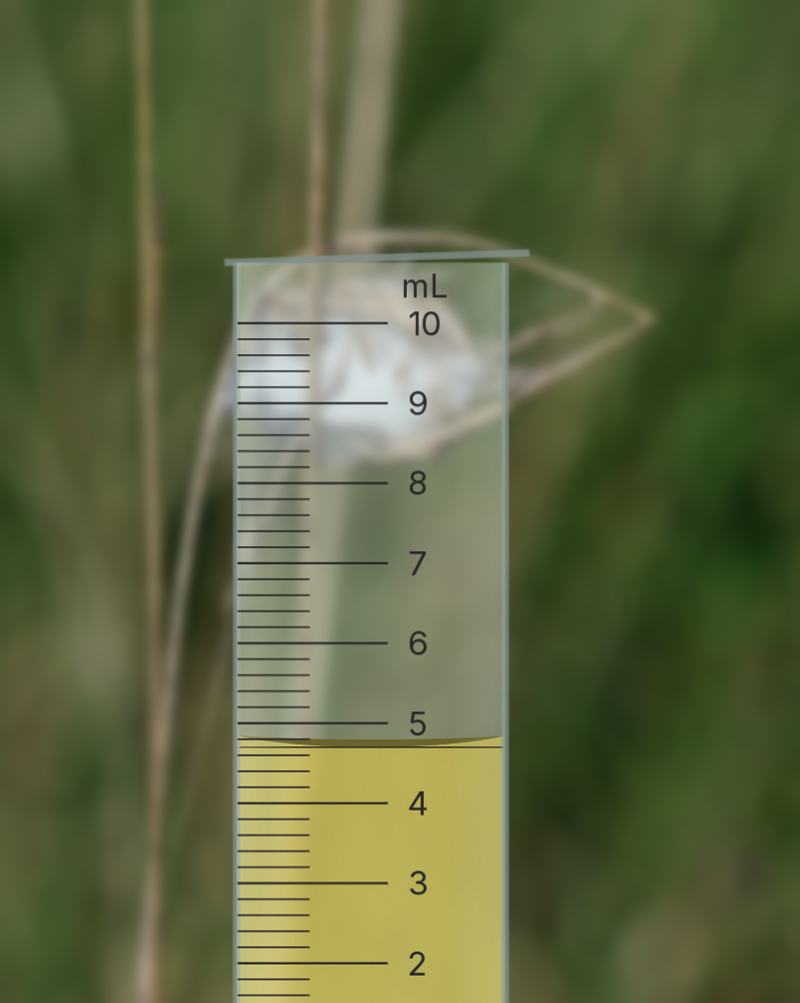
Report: 4.7,mL
